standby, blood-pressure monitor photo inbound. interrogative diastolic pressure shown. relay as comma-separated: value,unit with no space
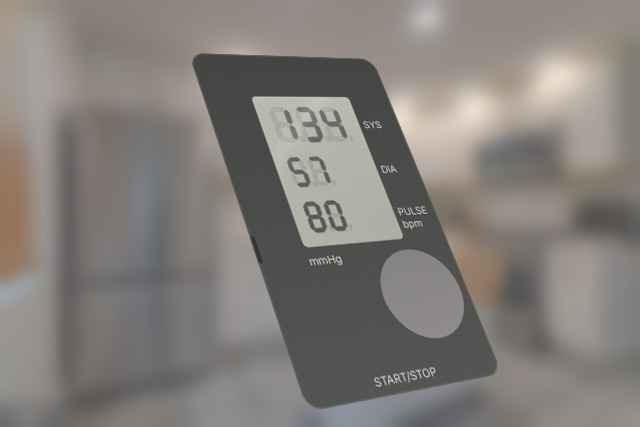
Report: 57,mmHg
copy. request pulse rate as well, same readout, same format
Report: 80,bpm
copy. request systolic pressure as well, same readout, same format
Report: 134,mmHg
